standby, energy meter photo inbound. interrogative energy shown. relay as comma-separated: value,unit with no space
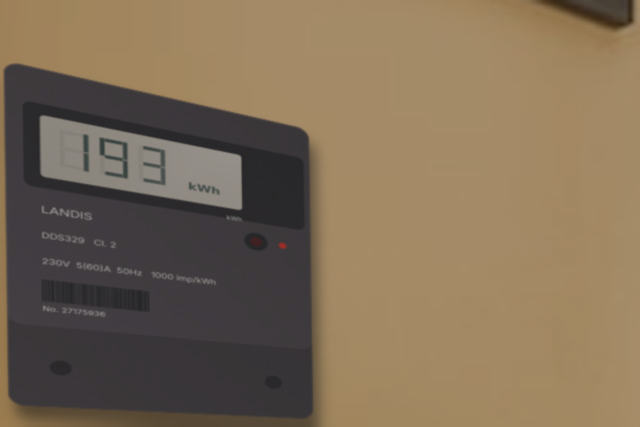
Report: 193,kWh
